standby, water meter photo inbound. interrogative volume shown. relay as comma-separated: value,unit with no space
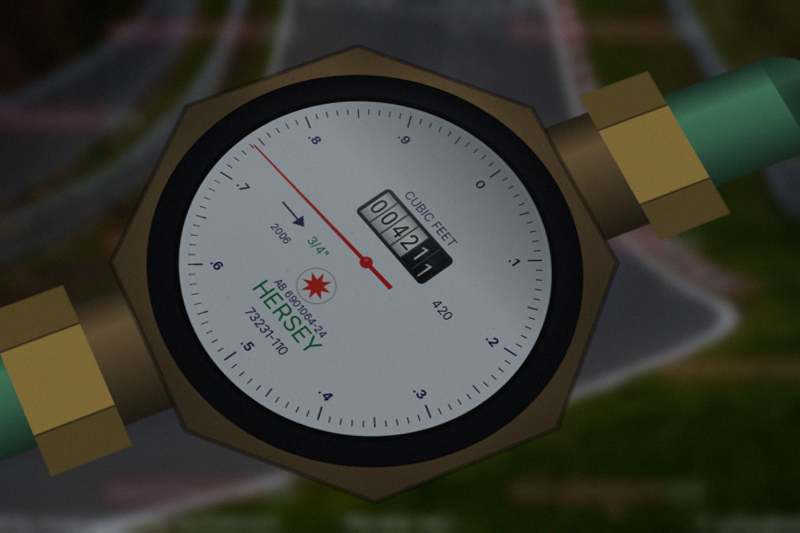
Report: 4210.74,ft³
